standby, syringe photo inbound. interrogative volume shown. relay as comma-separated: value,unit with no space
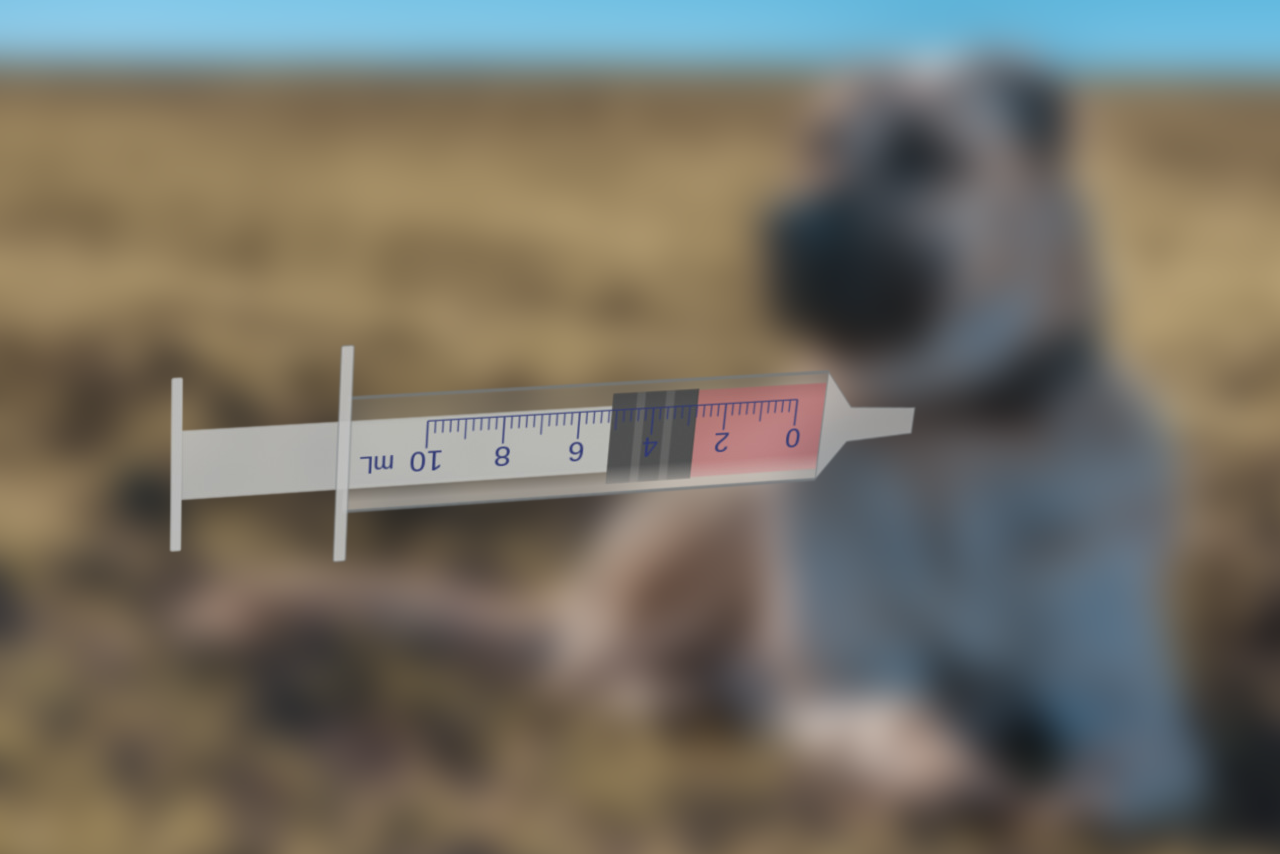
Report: 2.8,mL
